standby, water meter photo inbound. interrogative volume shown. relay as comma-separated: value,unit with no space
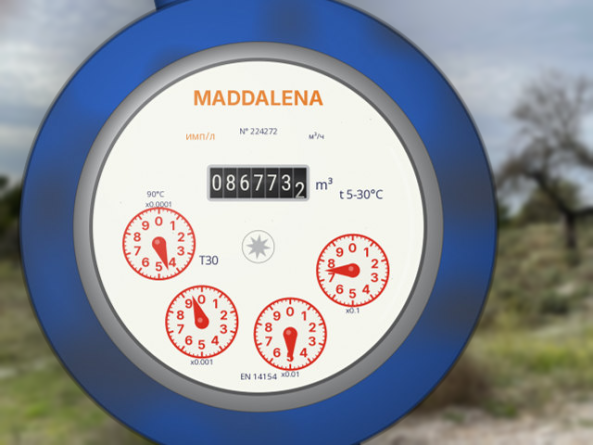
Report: 867731.7494,m³
